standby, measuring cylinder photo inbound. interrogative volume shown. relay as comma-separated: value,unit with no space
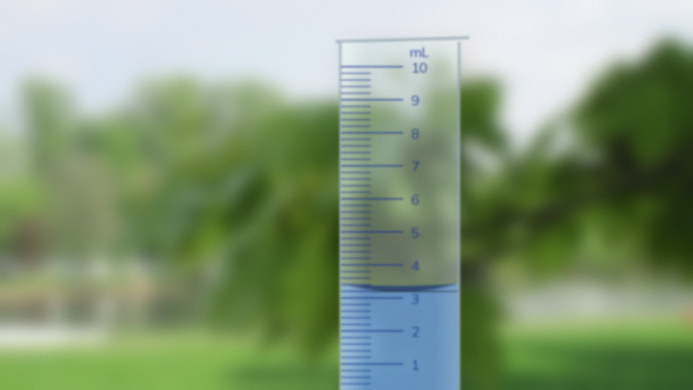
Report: 3.2,mL
